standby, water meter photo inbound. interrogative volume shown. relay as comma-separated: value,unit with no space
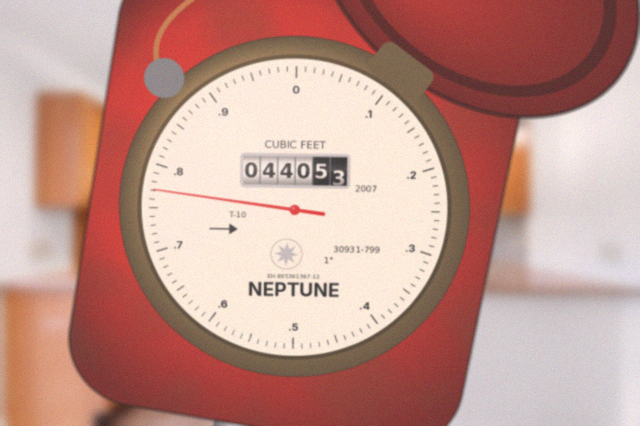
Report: 44052.77,ft³
